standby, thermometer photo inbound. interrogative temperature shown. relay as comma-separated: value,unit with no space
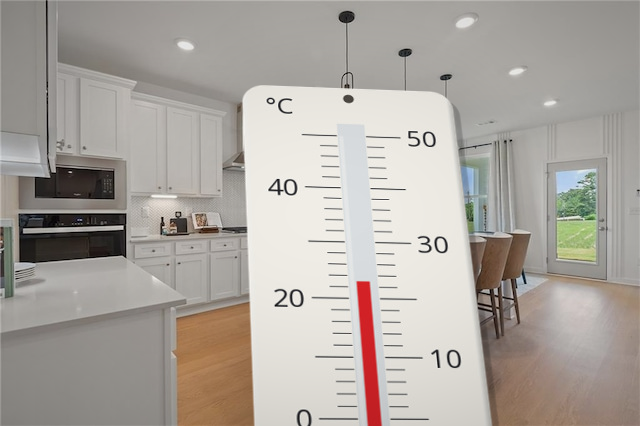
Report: 23,°C
